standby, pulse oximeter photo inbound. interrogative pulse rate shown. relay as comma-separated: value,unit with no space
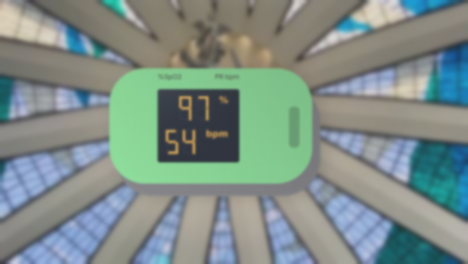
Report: 54,bpm
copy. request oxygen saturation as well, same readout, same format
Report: 97,%
